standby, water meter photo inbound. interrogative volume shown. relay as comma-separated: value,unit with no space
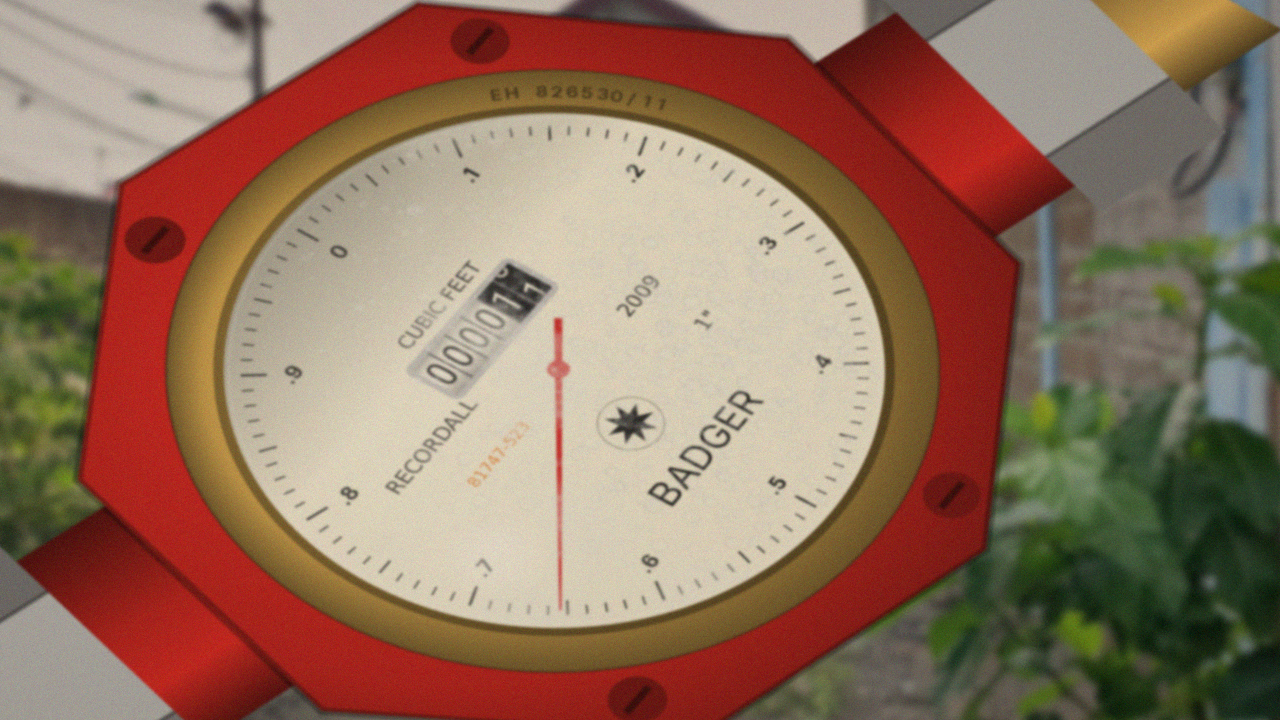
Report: 10.65,ft³
